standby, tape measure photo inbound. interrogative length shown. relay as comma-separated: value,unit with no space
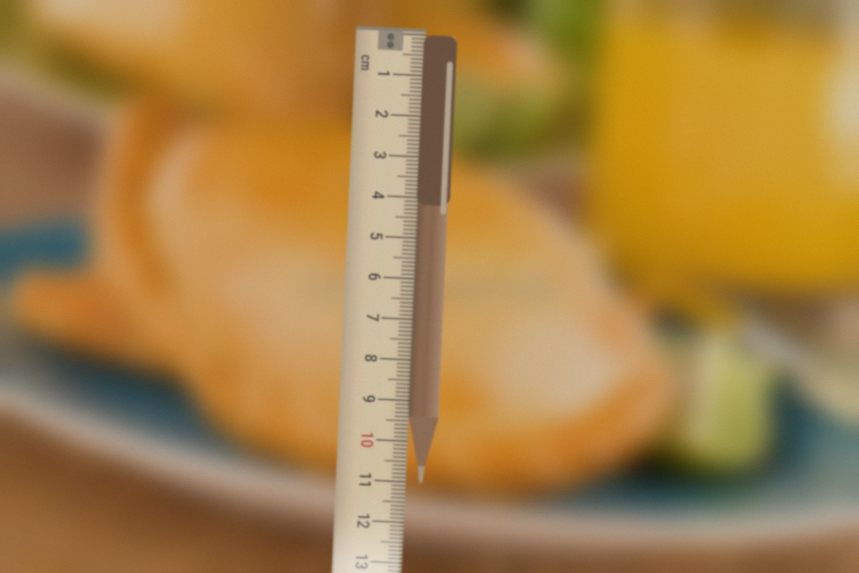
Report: 11,cm
